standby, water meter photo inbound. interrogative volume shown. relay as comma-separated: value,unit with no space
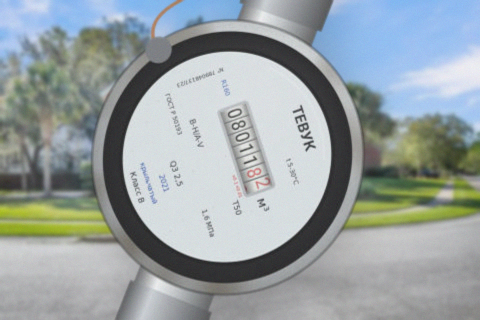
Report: 8011.82,m³
